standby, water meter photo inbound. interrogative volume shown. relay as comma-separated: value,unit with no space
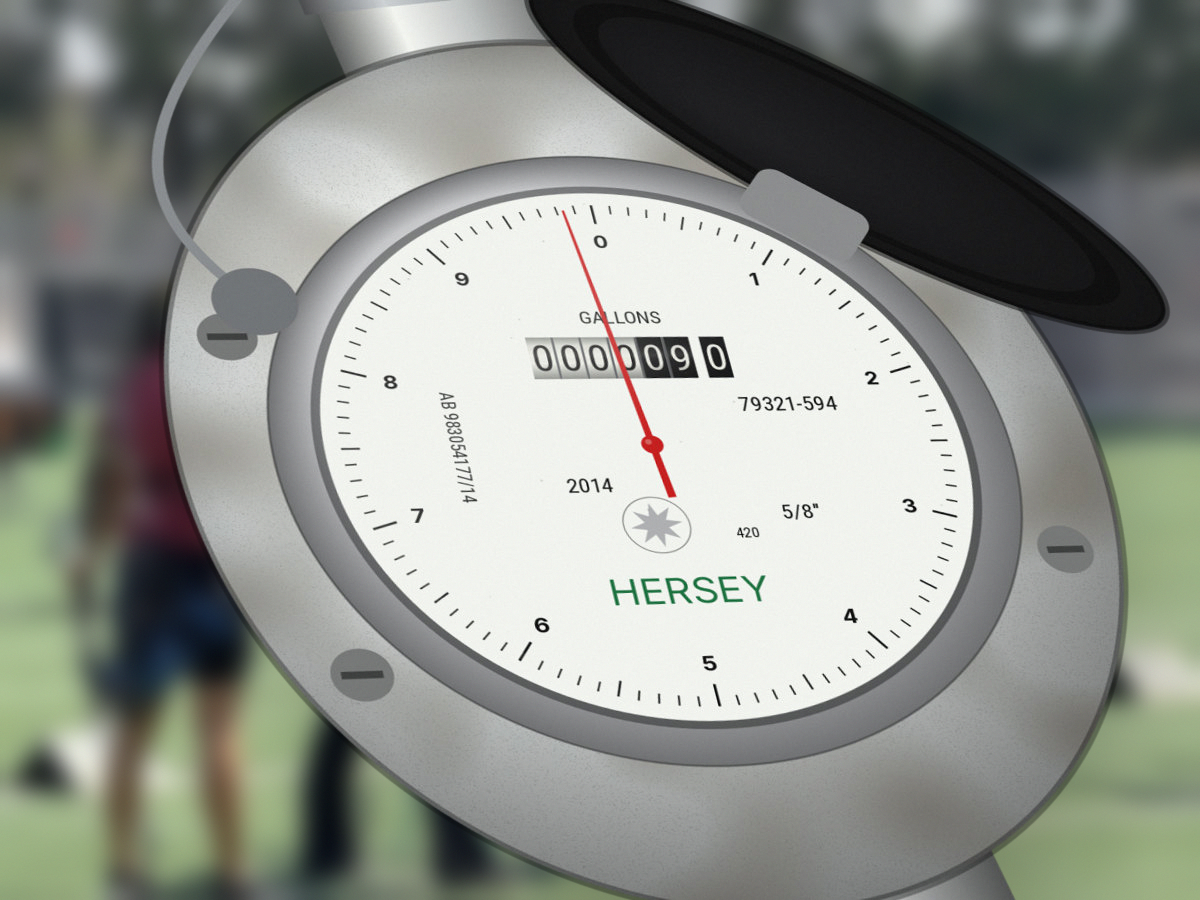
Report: 89.8,gal
